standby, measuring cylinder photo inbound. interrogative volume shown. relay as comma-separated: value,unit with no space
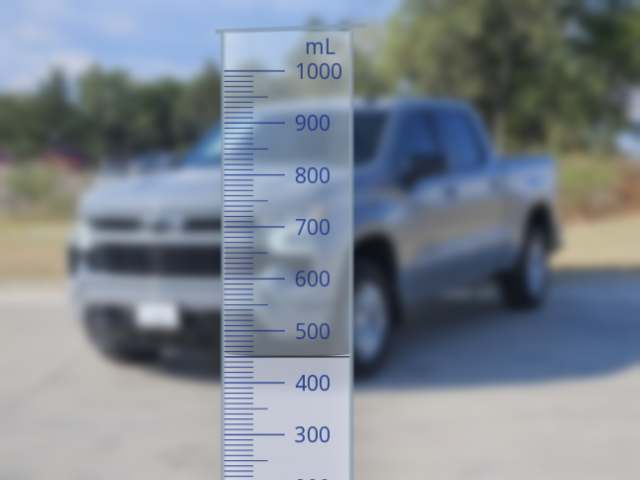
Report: 450,mL
